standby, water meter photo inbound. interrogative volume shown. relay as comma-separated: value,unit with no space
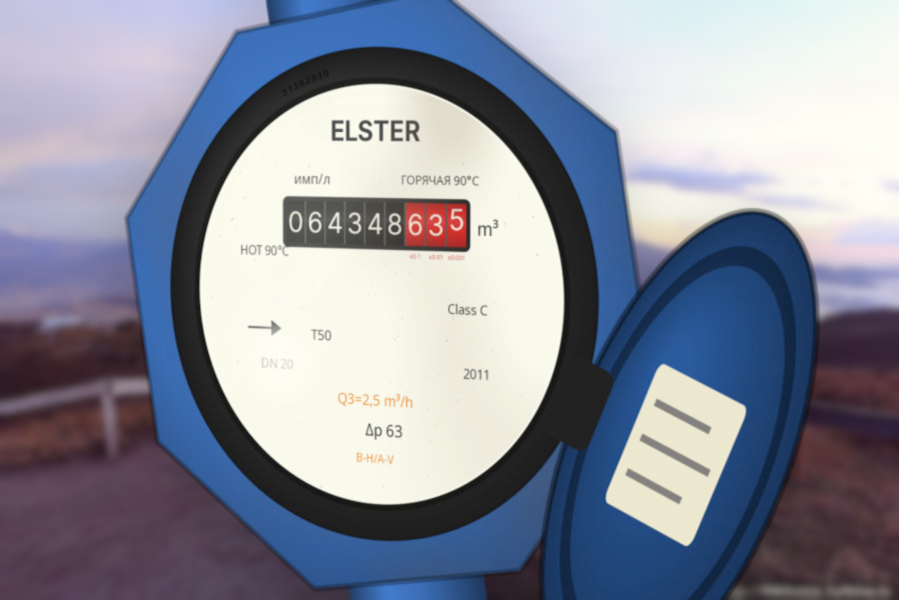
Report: 64348.635,m³
